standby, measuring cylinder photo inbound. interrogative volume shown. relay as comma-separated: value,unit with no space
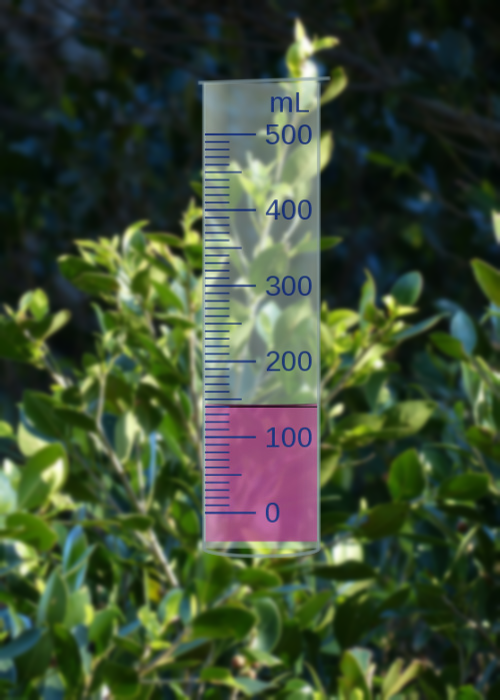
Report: 140,mL
